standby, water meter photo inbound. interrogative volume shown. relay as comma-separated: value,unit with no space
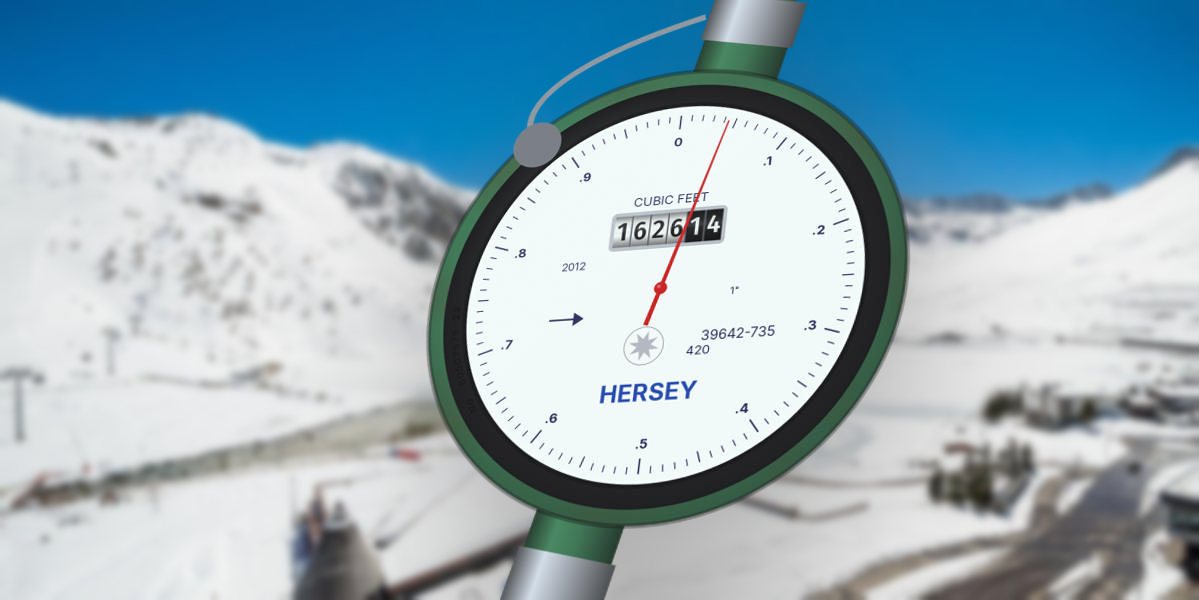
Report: 162614.04,ft³
